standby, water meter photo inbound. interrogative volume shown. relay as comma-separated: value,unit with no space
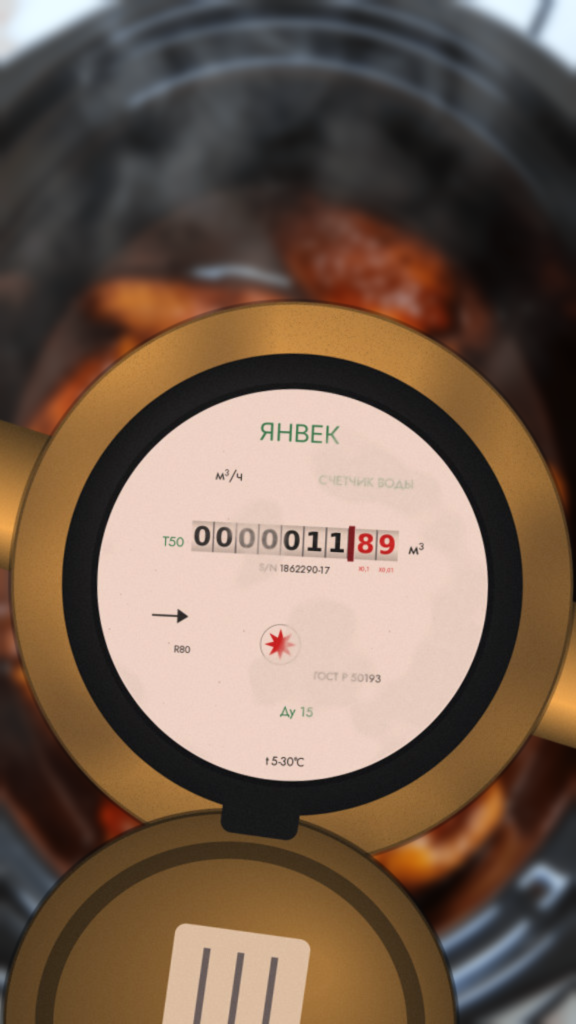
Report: 11.89,m³
